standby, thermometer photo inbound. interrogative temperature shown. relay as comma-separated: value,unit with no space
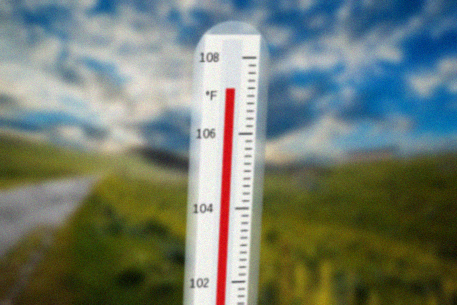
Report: 107.2,°F
